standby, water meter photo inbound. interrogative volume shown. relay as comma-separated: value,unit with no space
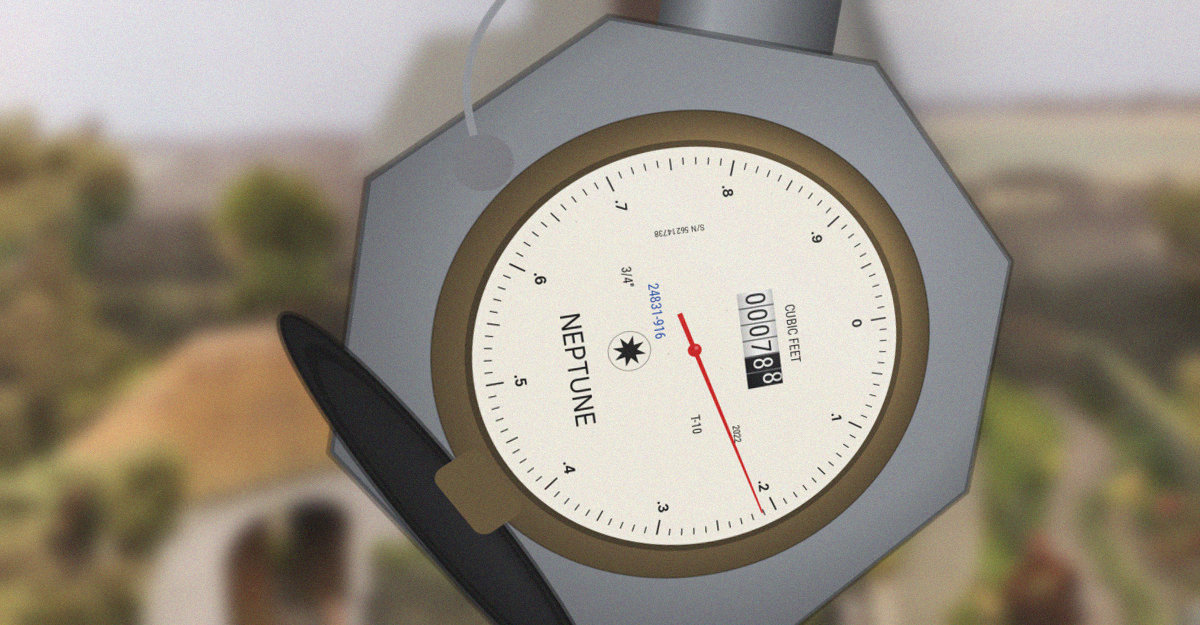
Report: 788.21,ft³
